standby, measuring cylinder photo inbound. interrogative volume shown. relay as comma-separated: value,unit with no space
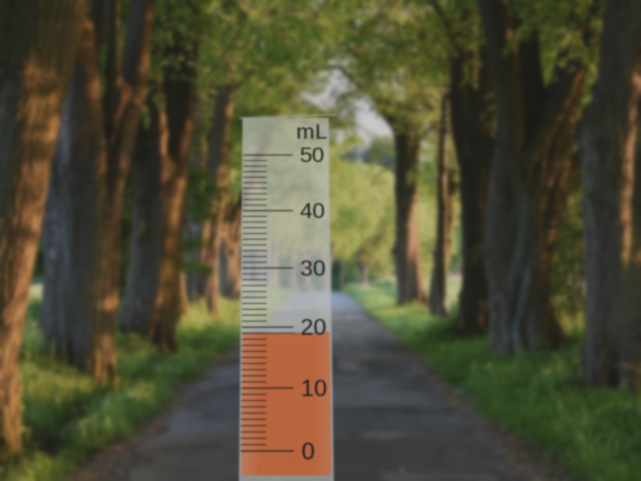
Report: 19,mL
